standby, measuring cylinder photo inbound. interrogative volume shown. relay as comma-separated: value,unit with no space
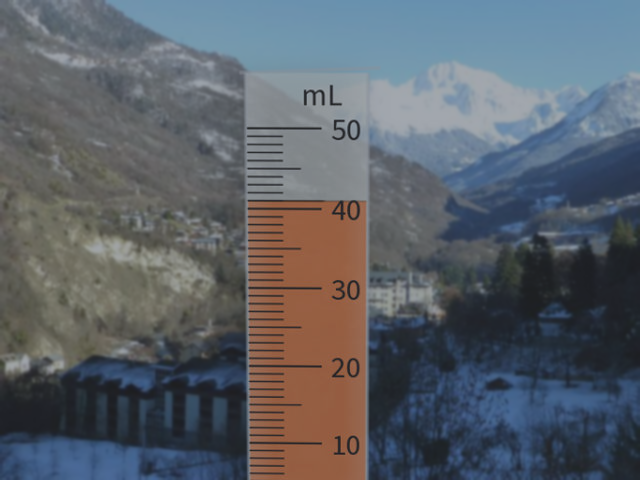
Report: 41,mL
